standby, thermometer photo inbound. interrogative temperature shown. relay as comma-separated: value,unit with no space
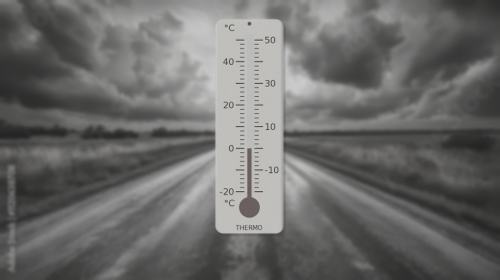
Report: 0,°C
